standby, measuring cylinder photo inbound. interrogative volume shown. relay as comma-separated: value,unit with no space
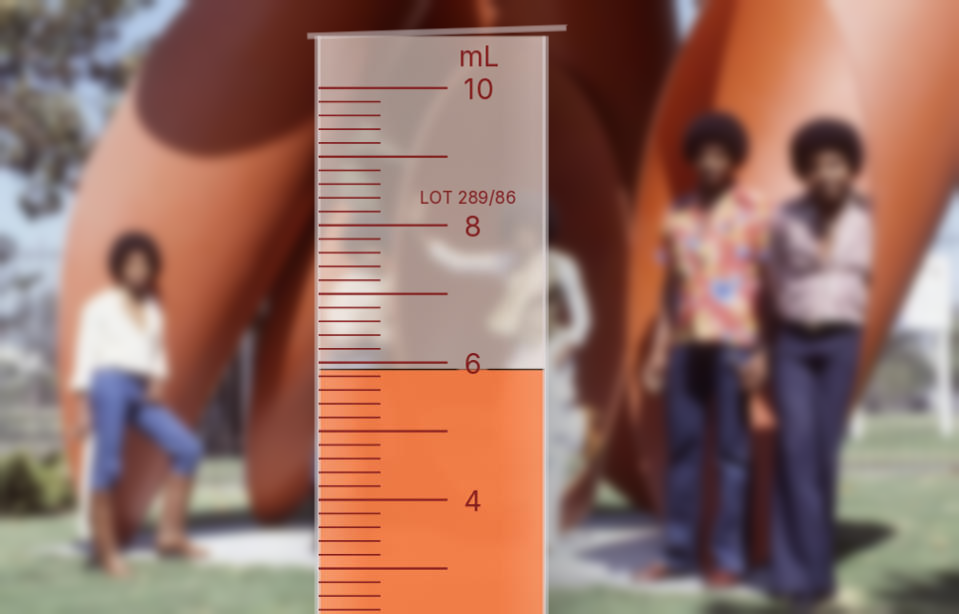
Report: 5.9,mL
